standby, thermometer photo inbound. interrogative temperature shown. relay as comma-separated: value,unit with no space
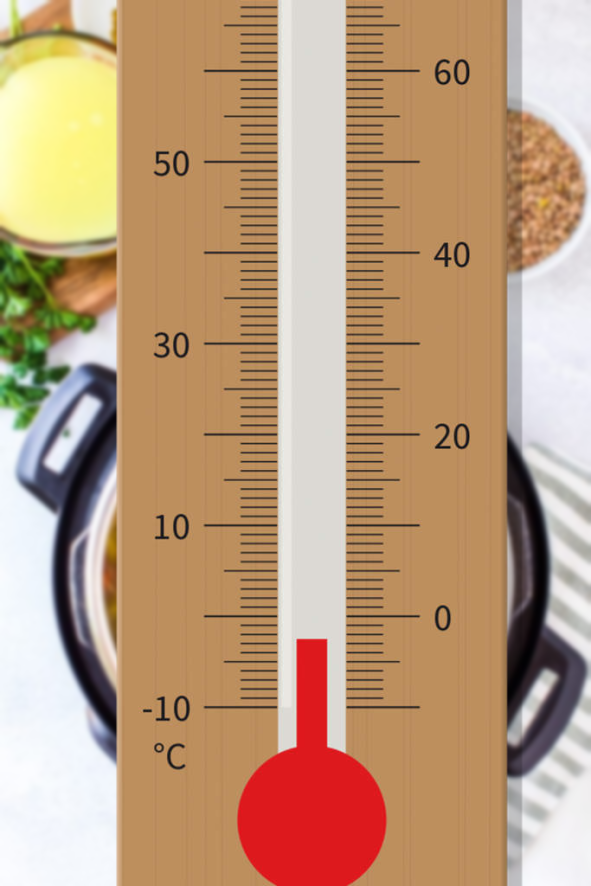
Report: -2.5,°C
